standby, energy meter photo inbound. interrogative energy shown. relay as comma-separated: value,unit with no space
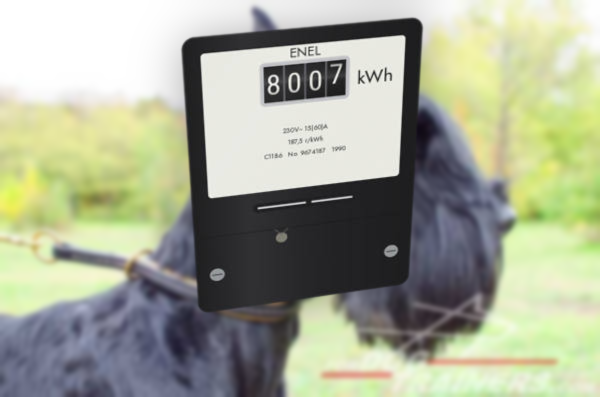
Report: 8007,kWh
